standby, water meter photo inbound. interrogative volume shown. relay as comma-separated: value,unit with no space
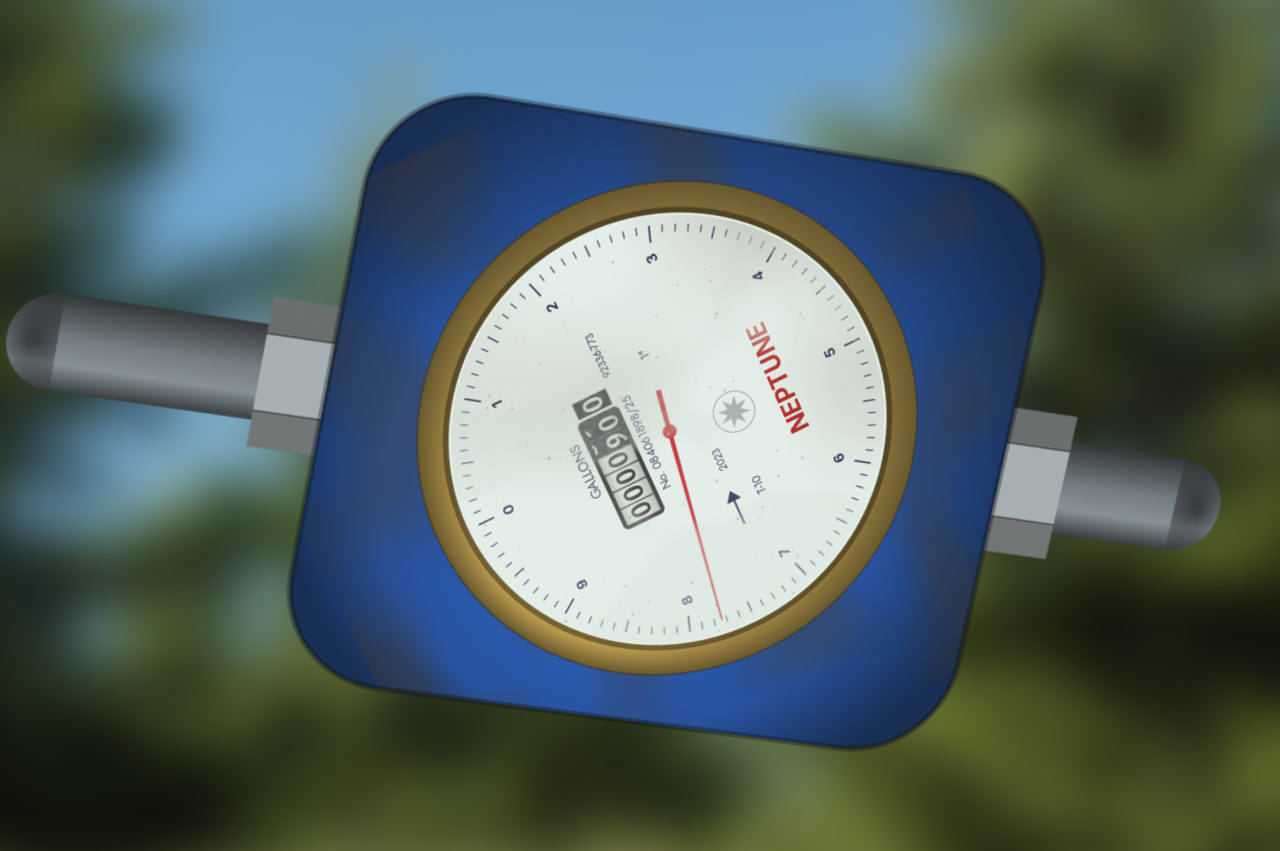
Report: 897.7,gal
